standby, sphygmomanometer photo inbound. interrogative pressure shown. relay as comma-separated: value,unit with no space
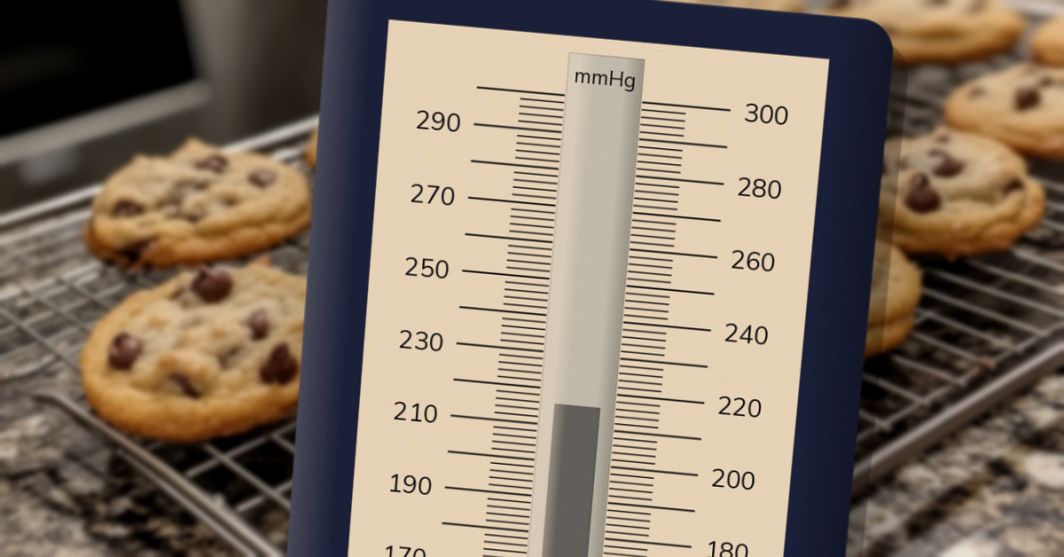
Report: 216,mmHg
